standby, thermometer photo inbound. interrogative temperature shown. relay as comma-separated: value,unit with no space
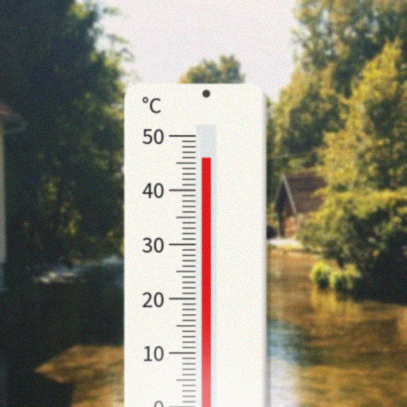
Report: 46,°C
